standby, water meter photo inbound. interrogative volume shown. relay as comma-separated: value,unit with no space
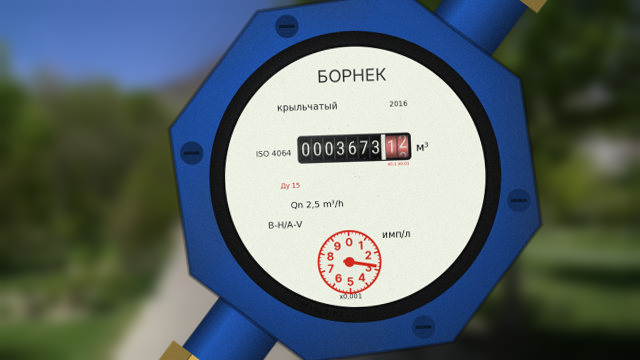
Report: 3673.122,m³
